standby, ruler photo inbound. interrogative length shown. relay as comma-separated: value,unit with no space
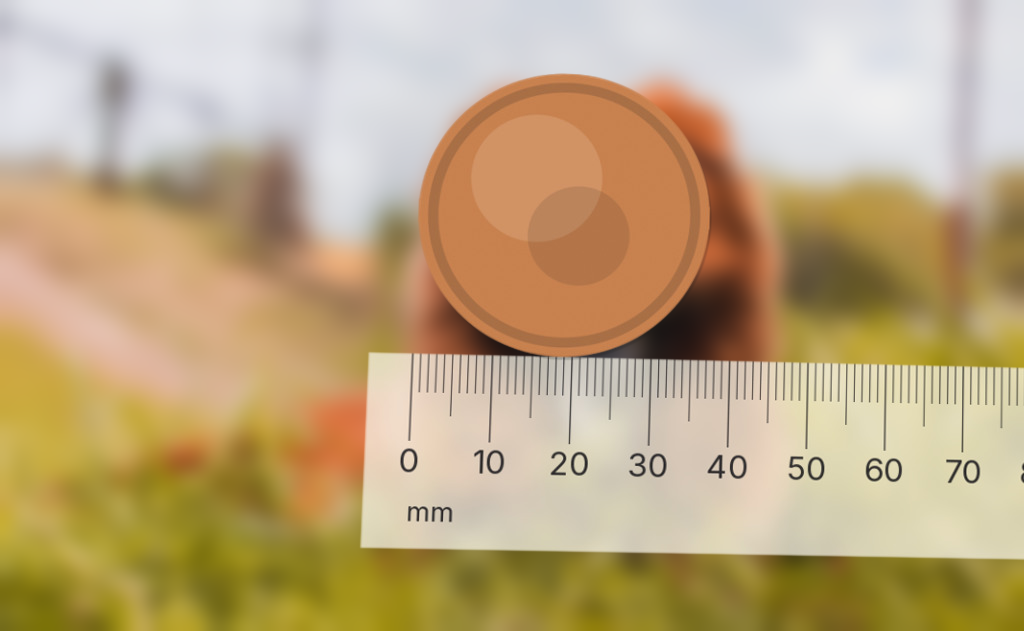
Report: 37,mm
